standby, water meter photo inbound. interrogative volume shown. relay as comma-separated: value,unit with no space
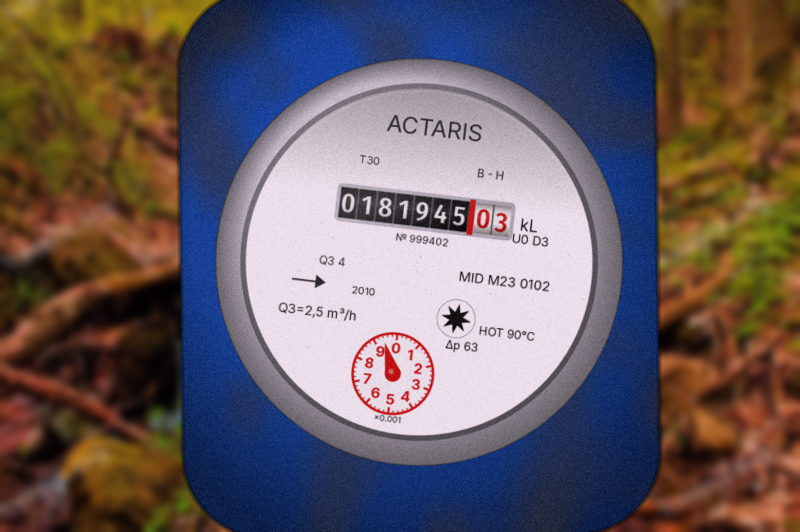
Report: 181945.029,kL
